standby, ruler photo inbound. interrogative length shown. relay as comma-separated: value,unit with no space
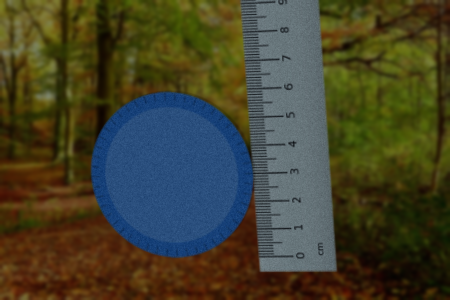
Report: 6,cm
